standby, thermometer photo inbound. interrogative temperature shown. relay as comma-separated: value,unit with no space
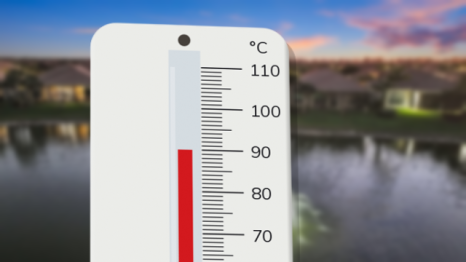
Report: 90,°C
